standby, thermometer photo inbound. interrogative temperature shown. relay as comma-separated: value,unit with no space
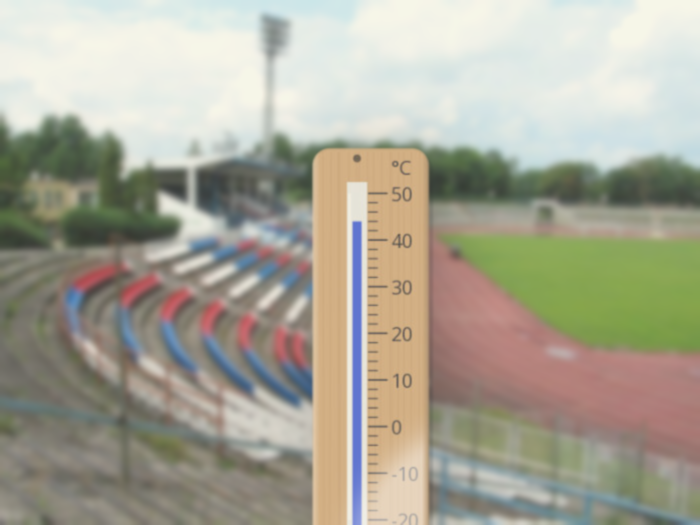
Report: 44,°C
